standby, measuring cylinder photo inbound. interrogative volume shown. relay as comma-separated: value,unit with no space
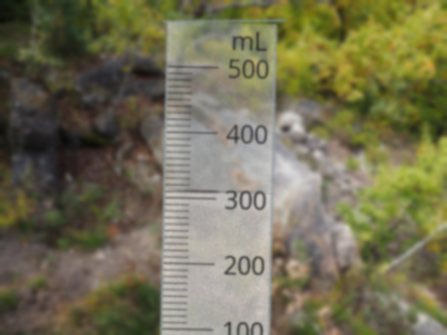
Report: 310,mL
